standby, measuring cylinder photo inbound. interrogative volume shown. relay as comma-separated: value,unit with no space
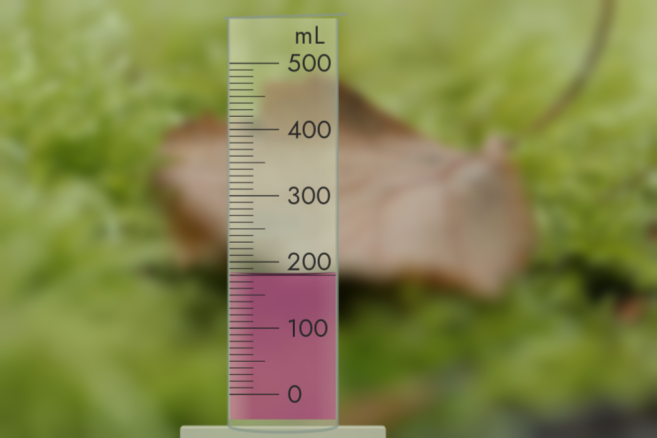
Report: 180,mL
